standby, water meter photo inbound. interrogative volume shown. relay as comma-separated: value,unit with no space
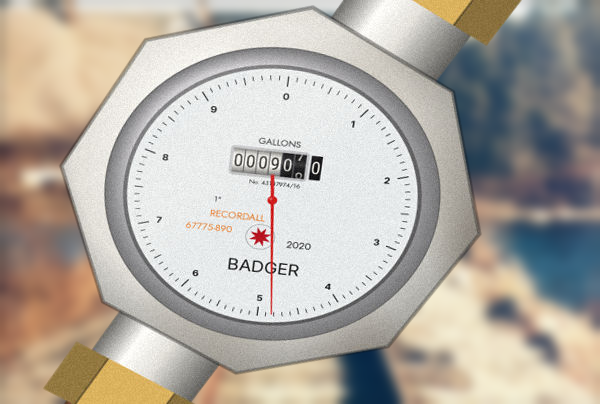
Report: 9074.8,gal
